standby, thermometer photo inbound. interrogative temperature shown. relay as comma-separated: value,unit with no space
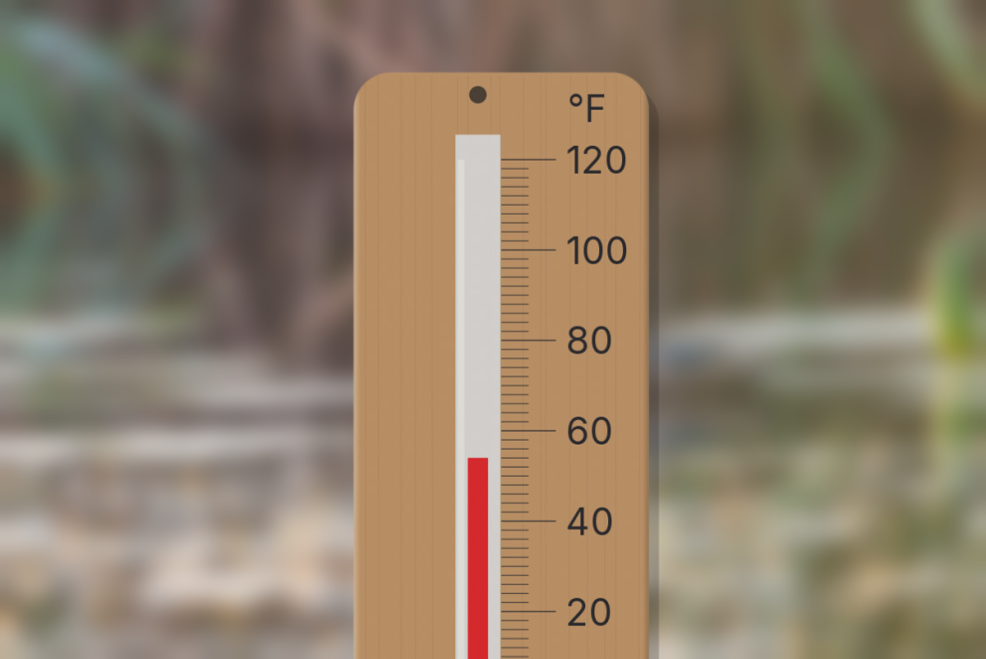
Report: 54,°F
